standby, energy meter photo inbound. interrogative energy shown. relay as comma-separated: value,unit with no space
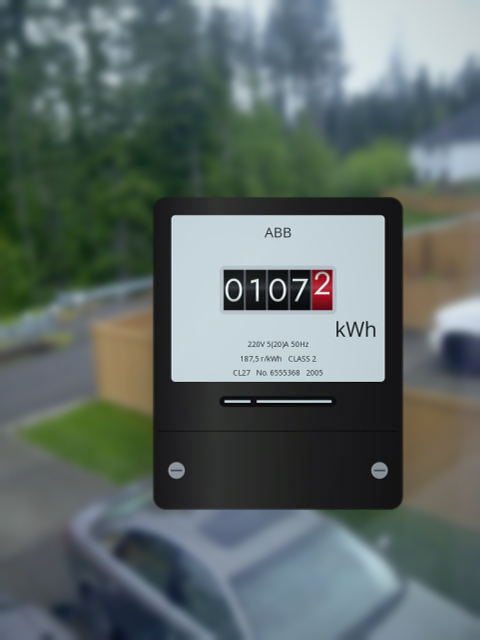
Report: 107.2,kWh
